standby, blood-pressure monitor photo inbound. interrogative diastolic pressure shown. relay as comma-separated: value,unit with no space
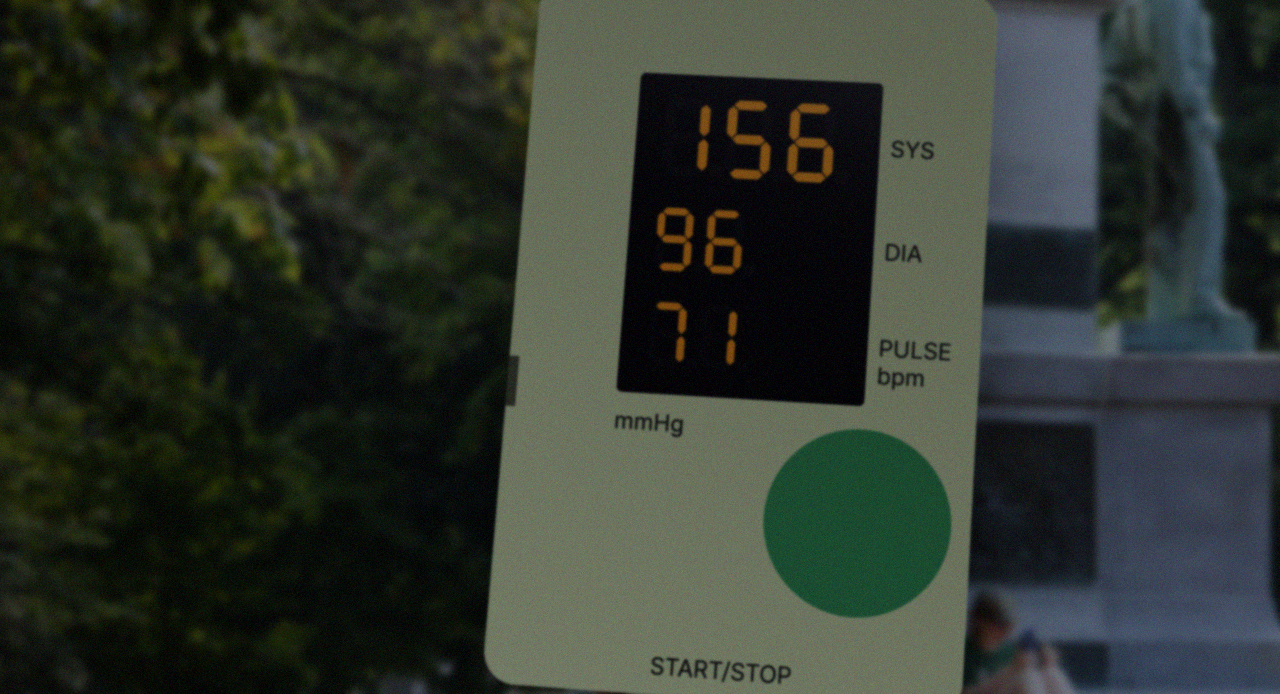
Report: 96,mmHg
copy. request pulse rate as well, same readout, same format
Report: 71,bpm
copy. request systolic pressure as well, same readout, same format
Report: 156,mmHg
